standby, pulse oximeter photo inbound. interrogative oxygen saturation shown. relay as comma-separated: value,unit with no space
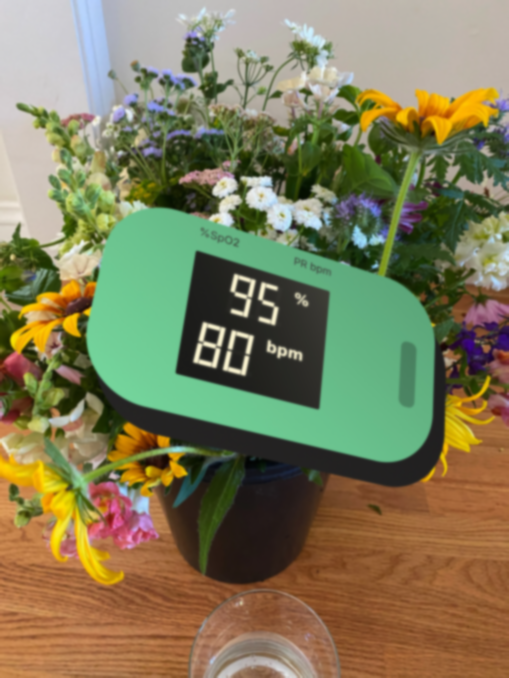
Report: 95,%
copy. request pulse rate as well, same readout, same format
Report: 80,bpm
